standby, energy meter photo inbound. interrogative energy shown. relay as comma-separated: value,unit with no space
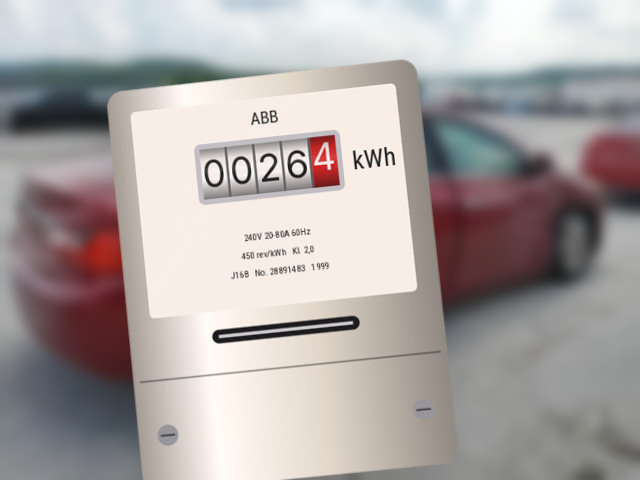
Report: 26.4,kWh
